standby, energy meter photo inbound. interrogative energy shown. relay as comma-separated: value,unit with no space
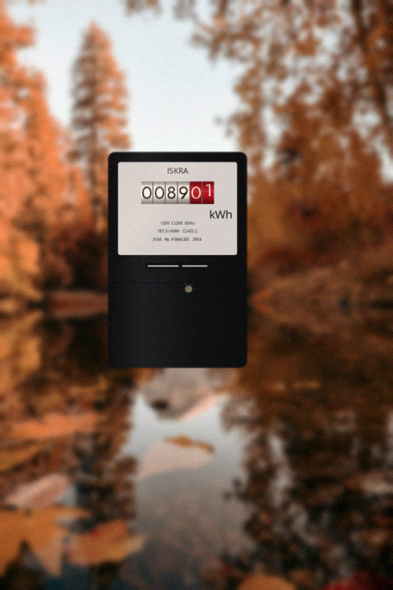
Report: 89.01,kWh
